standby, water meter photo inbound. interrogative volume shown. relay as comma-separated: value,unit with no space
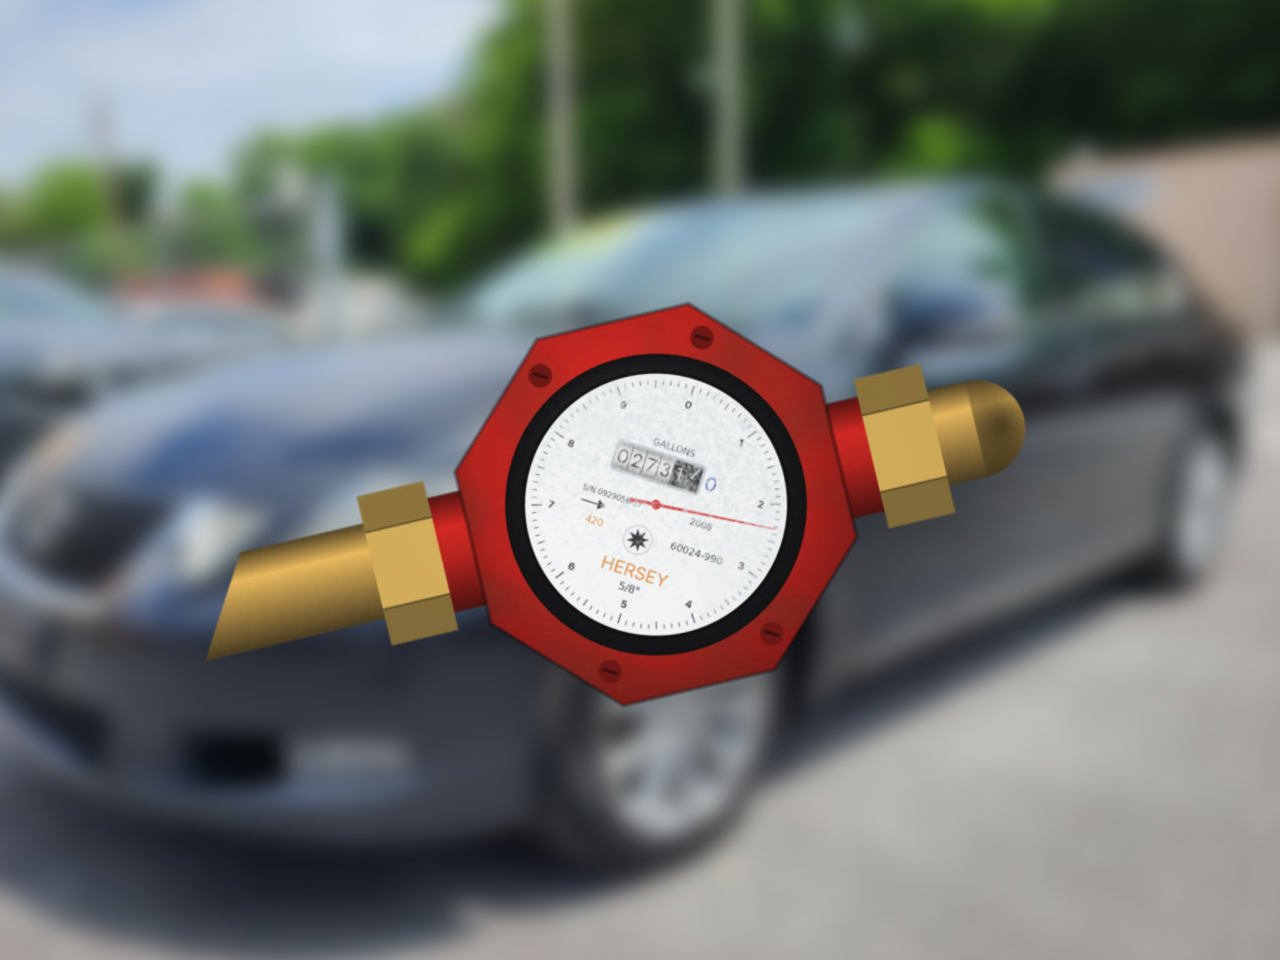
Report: 273172.3,gal
